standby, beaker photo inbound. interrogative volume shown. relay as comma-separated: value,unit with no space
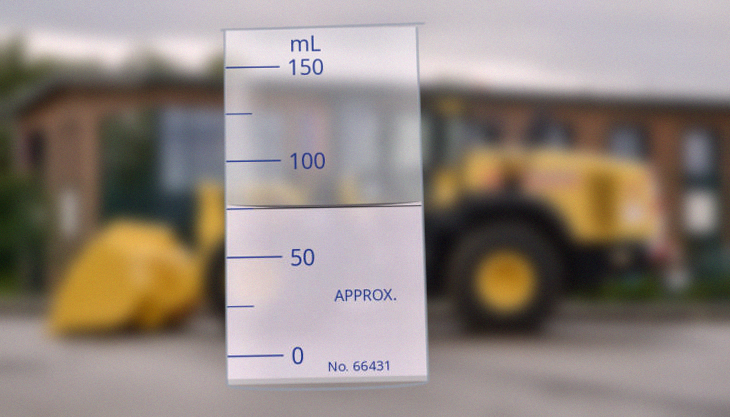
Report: 75,mL
